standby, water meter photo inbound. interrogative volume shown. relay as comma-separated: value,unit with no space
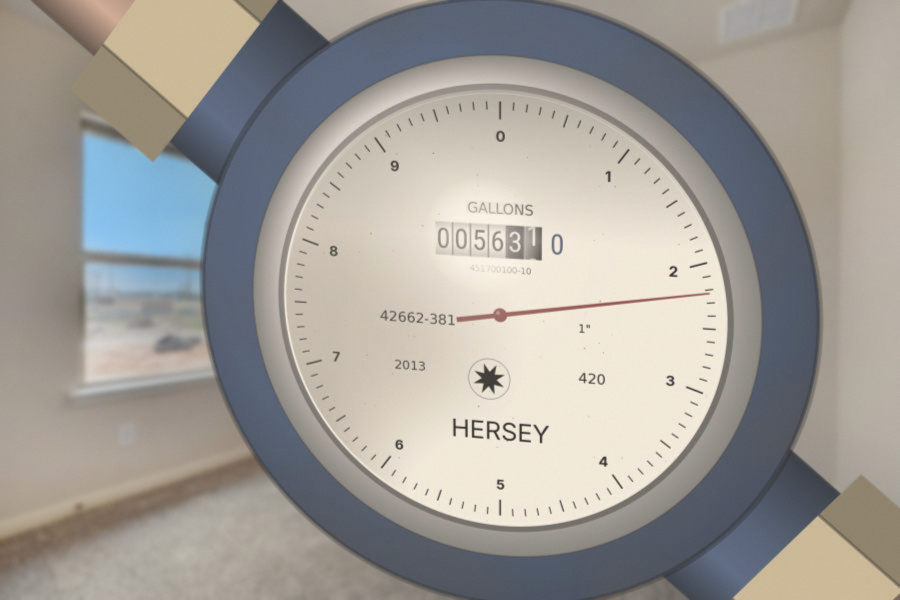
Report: 56312.2,gal
